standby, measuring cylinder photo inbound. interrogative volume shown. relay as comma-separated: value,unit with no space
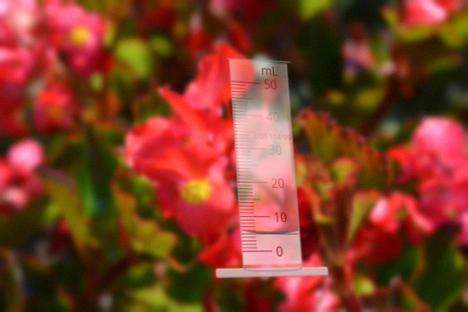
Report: 5,mL
